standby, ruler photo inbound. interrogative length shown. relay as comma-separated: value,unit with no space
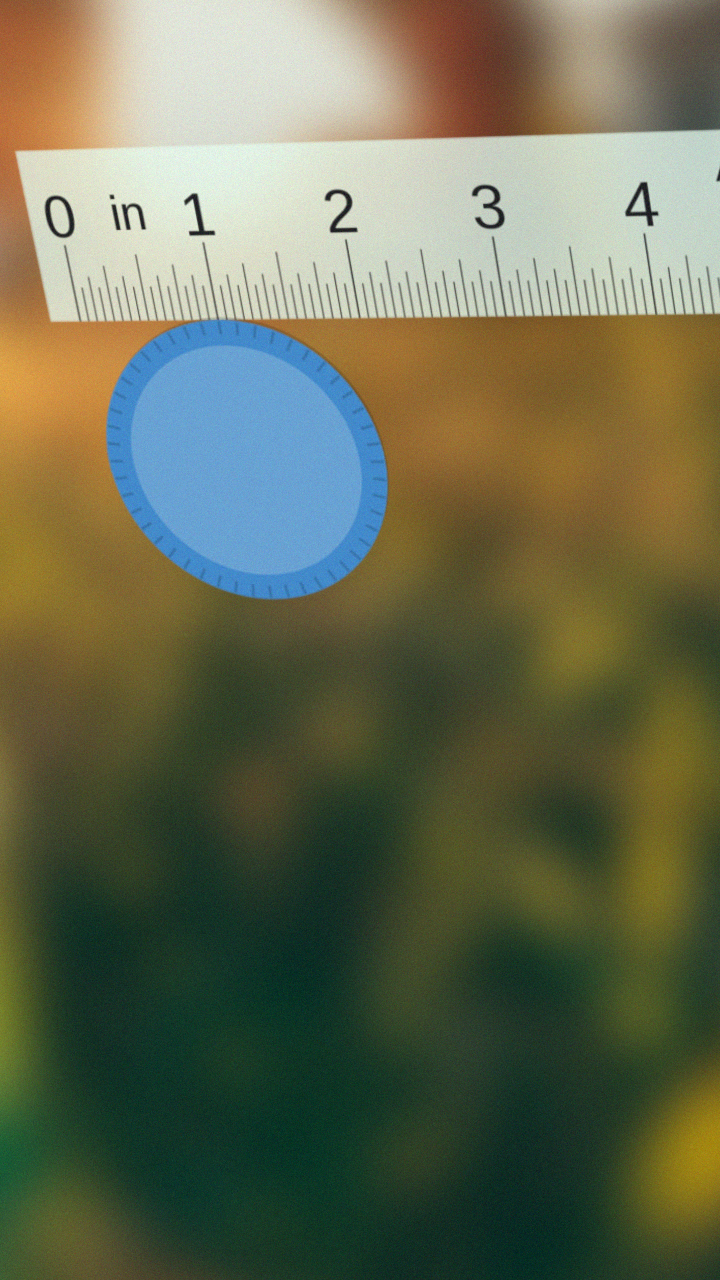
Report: 2,in
